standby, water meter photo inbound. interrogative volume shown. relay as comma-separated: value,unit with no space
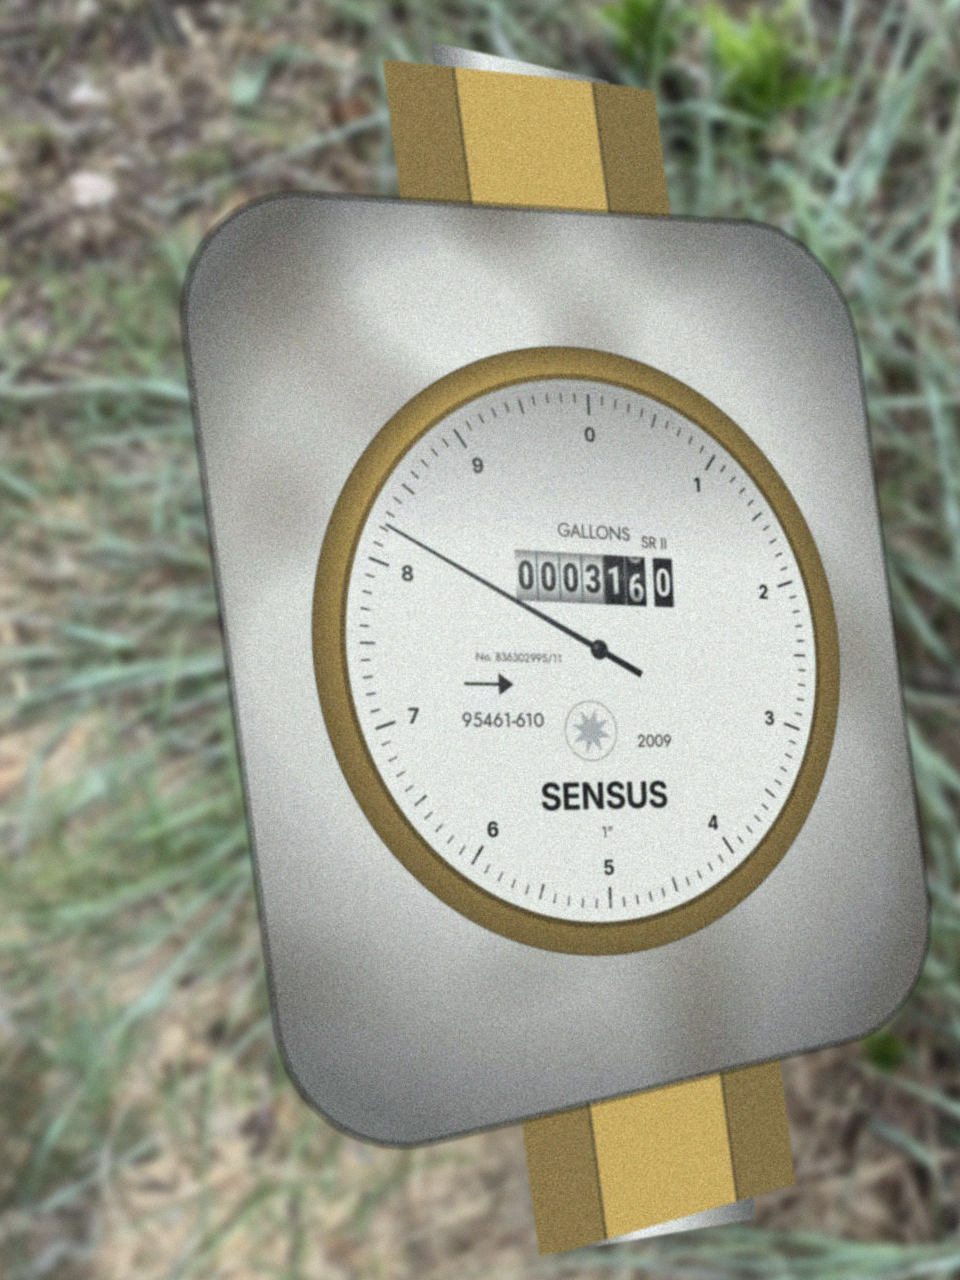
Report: 3158.2,gal
